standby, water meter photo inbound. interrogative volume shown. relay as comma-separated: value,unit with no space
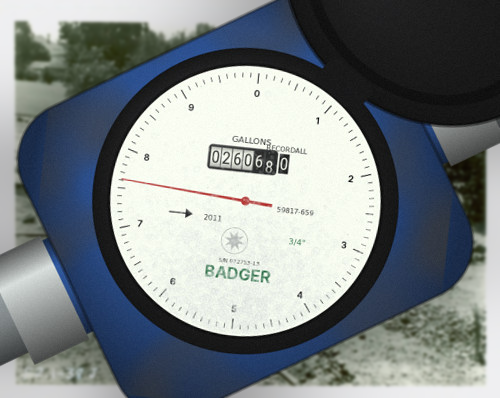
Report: 260677.6,gal
